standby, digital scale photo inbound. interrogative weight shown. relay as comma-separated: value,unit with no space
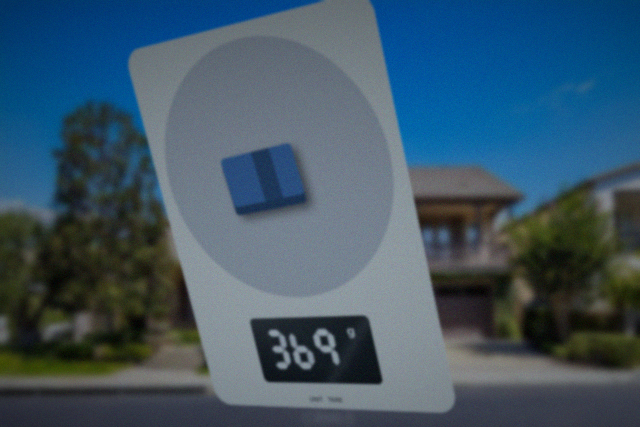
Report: 369,g
